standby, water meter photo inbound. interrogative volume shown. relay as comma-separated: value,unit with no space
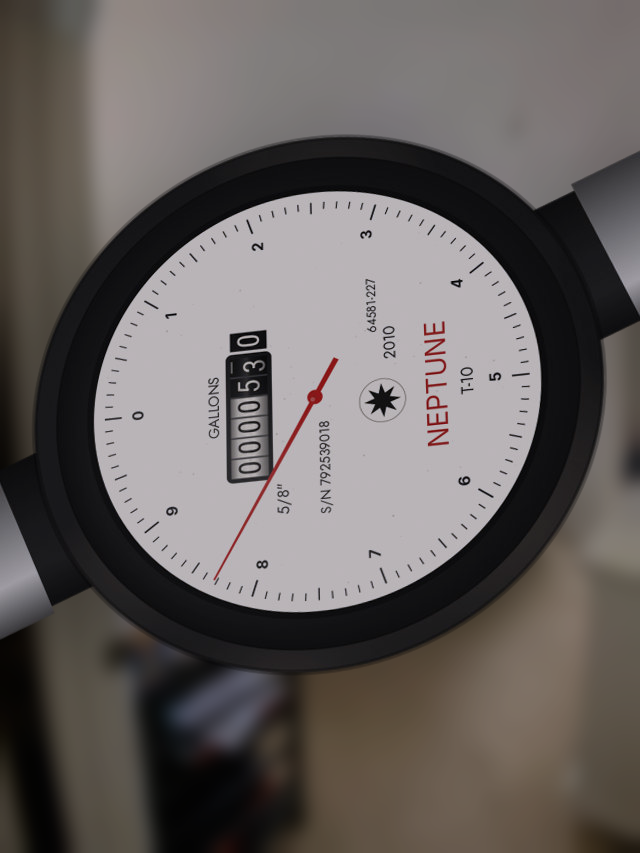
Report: 528.3,gal
